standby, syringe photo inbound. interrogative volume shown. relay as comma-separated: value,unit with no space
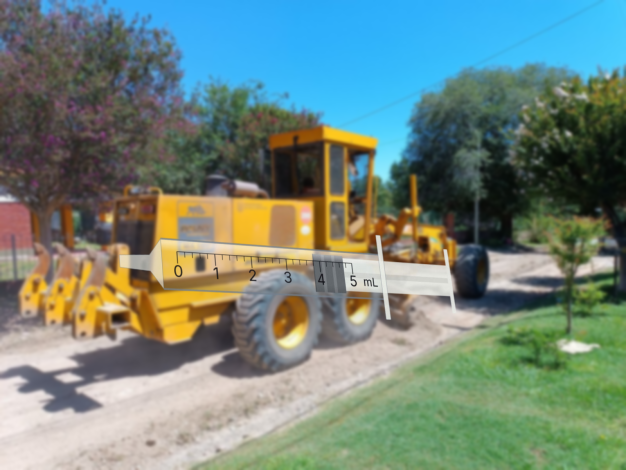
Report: 3.8,mL
